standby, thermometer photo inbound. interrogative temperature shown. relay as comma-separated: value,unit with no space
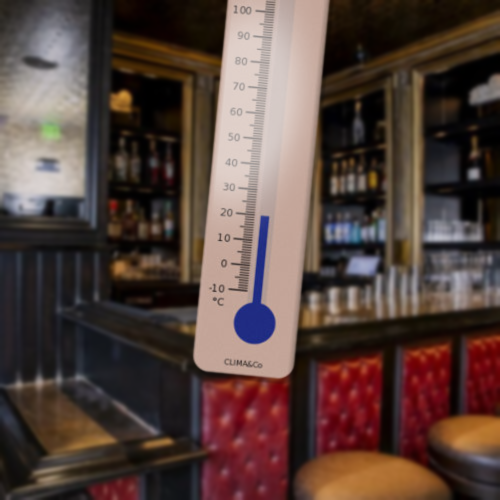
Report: 20,°C
